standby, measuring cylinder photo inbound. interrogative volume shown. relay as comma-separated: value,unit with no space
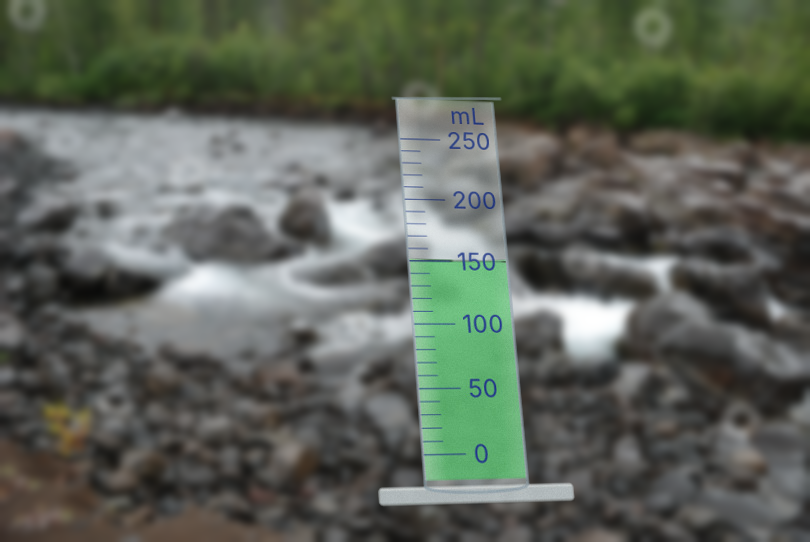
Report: 150,mL
